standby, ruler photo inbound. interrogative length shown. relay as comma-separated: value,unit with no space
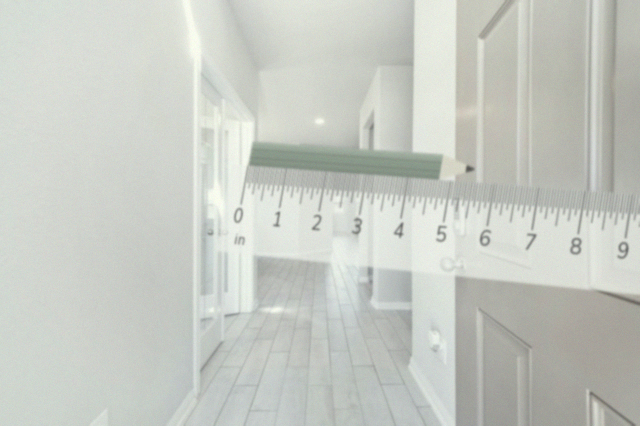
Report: 5.5,in
